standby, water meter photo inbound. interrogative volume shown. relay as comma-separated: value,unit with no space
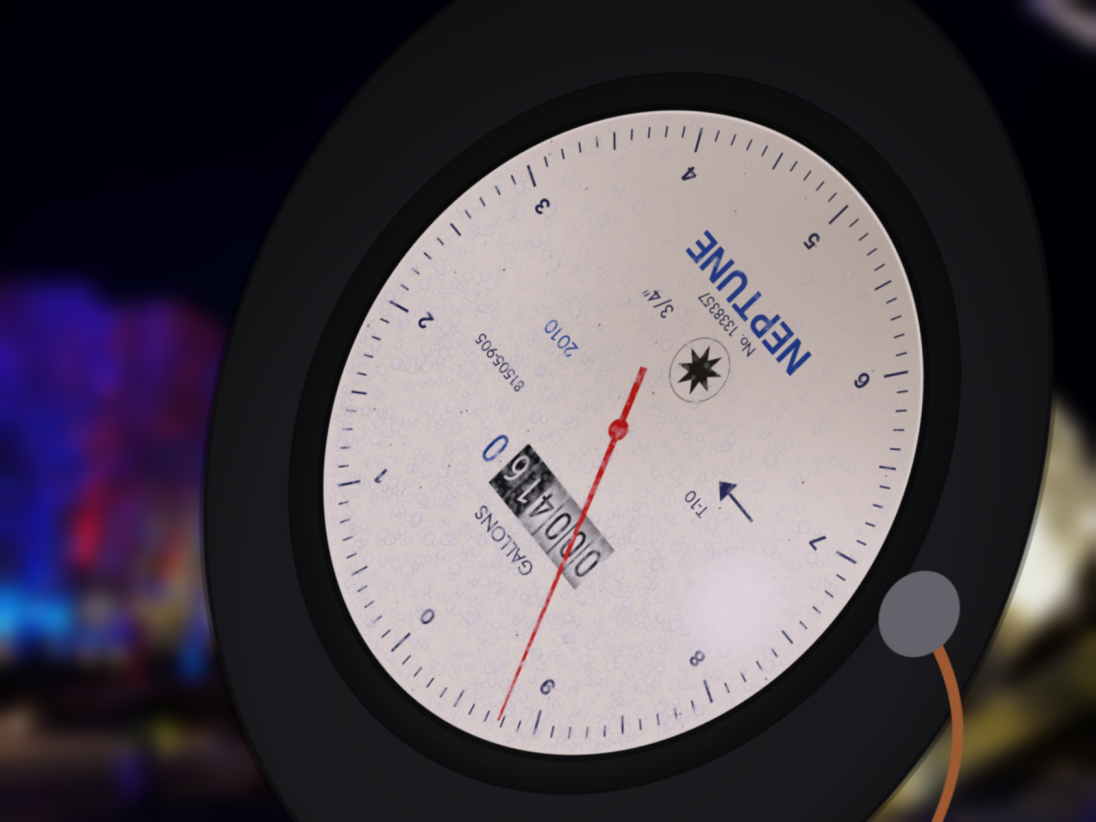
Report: 4159.2,gal
